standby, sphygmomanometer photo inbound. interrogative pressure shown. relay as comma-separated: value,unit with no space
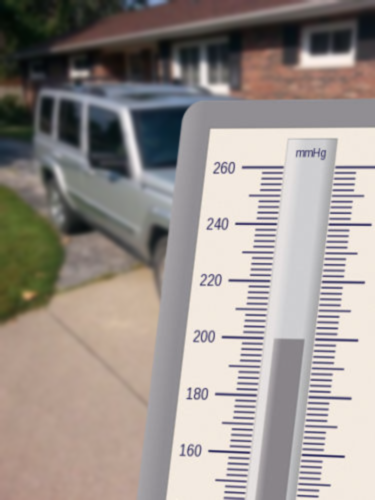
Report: 200,mmHg
